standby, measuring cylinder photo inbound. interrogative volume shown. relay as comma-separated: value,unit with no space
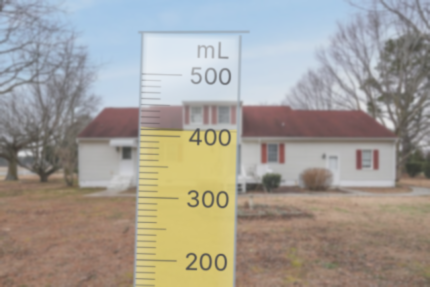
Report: 410,mL
